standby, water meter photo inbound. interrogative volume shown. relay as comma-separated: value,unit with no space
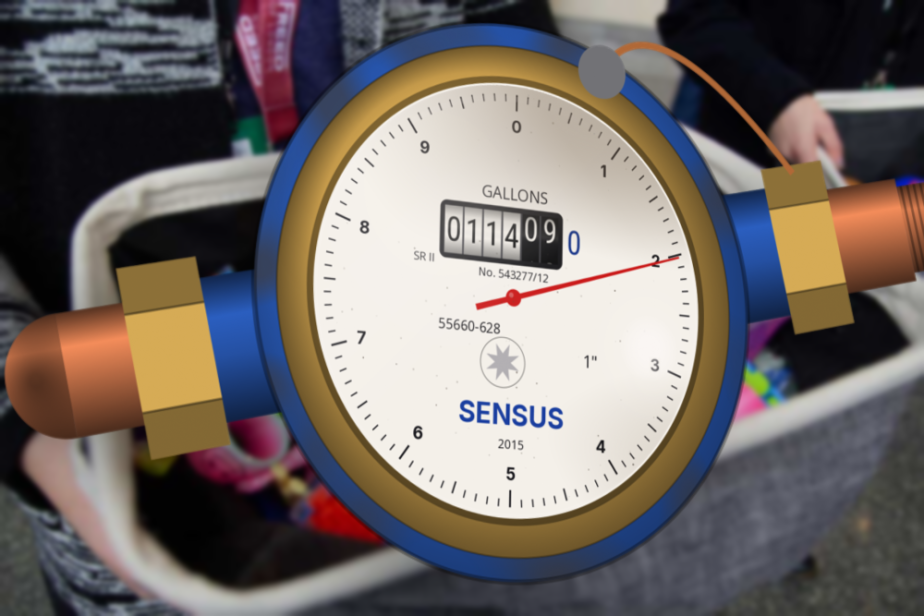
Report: 114092.0,gal
